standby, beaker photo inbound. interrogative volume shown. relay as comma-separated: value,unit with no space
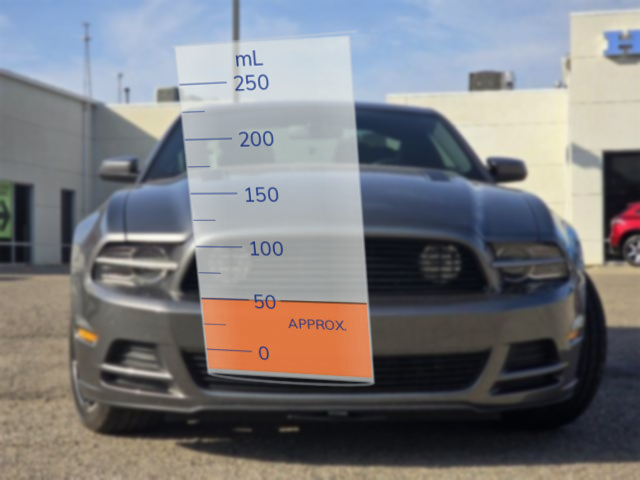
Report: 50,mL
